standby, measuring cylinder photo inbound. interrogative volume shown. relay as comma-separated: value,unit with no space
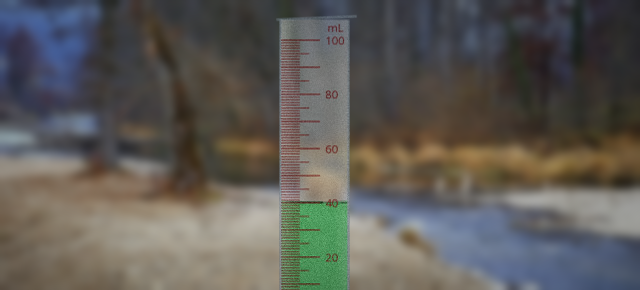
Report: 40,mL
